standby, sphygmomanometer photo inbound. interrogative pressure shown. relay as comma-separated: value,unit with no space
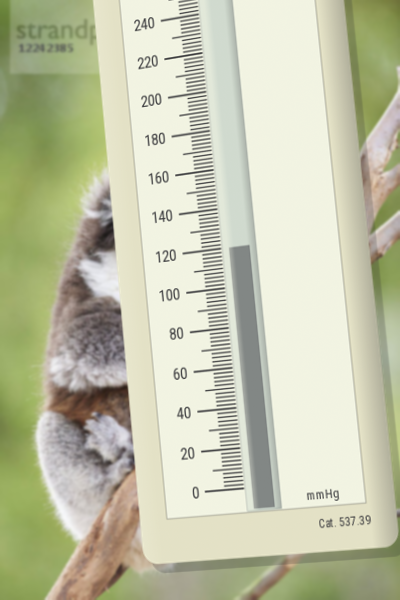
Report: 120,mmHg
